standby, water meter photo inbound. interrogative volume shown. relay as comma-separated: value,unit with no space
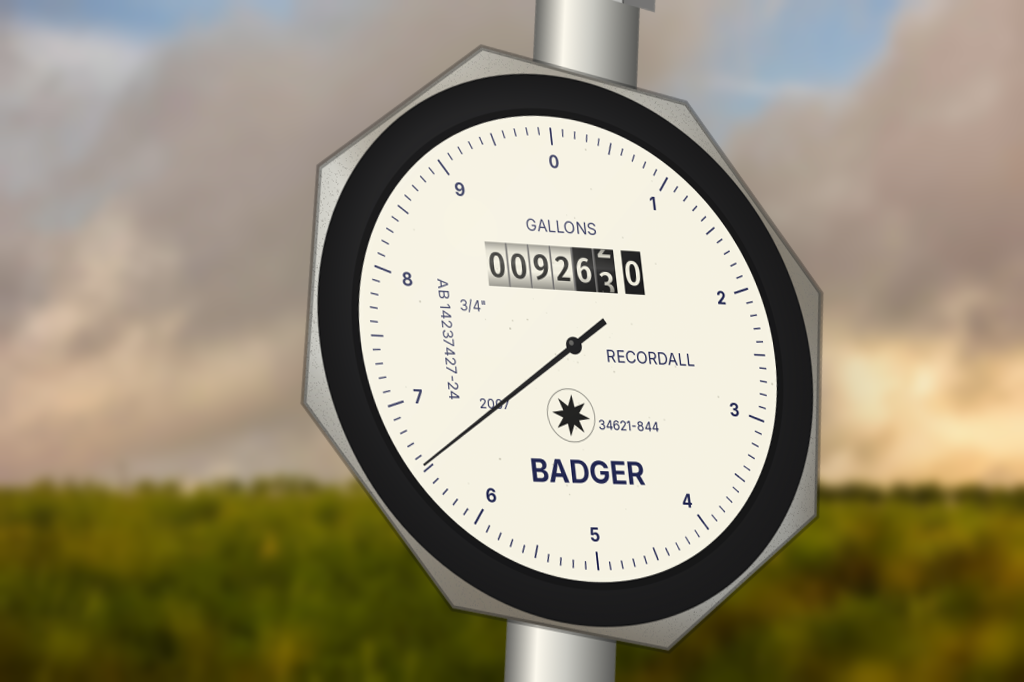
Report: 92626.5,gal
